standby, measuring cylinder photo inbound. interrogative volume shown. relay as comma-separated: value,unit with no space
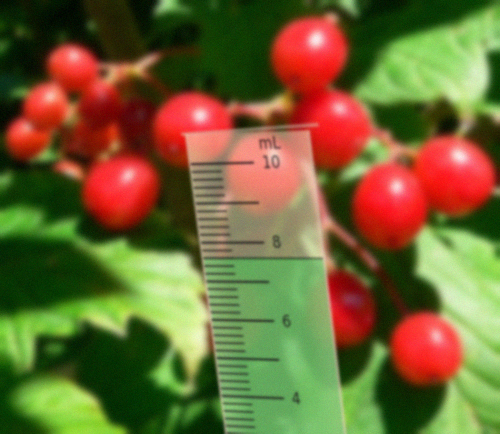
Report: 7.6,mL
